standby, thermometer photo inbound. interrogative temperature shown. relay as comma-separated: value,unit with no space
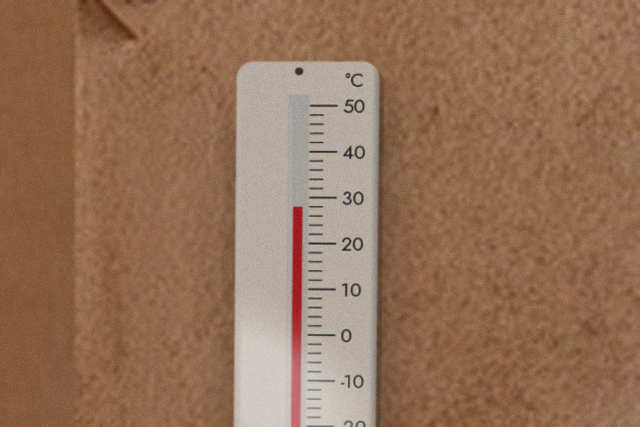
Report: 28,°C
